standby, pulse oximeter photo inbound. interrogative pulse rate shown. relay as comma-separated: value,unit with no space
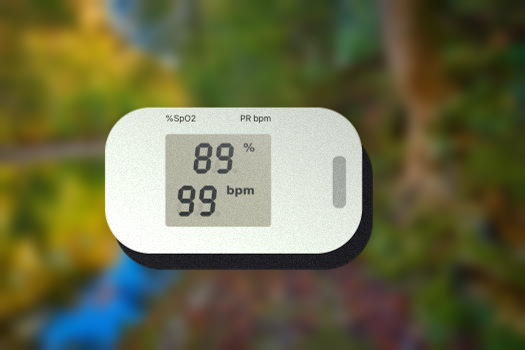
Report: 99,bpm
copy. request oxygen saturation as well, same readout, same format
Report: 89,%
